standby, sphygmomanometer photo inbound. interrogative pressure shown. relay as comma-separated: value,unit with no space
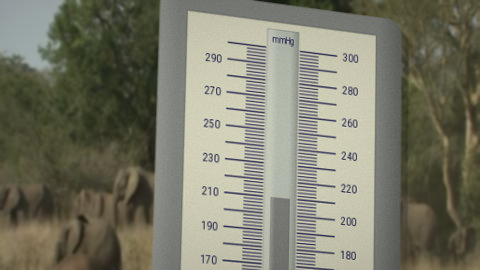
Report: 210,mmHg
